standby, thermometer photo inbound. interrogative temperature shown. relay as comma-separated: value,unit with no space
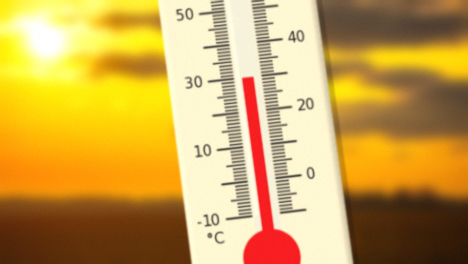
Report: 30,°C
